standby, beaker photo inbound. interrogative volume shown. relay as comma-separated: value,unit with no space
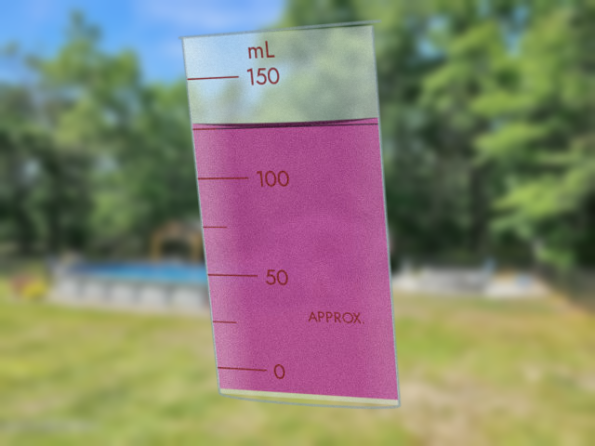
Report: 125,mL
